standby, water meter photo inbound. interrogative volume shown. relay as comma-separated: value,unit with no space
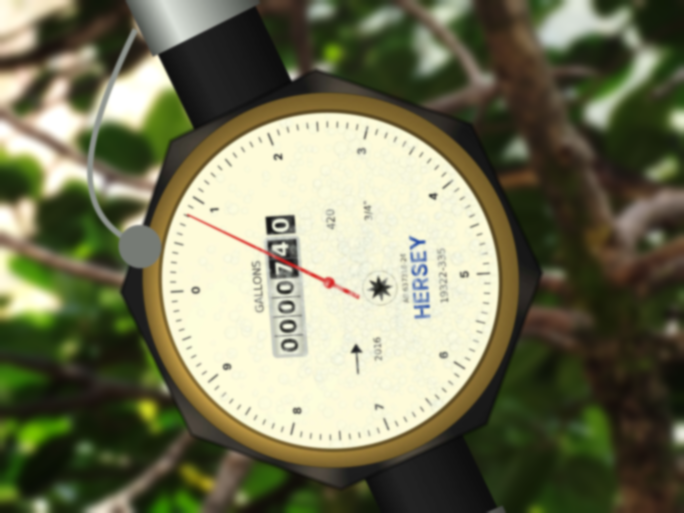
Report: 740.8,gal
